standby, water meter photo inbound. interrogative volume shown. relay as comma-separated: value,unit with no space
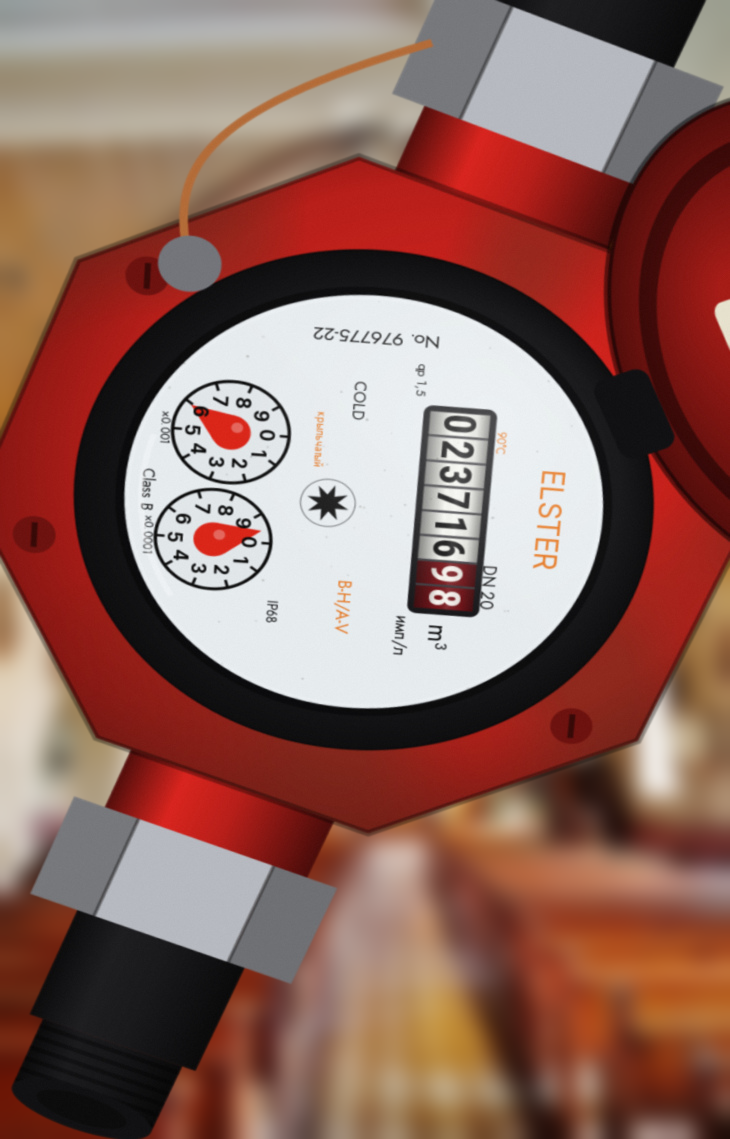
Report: 23716.9859,m³
